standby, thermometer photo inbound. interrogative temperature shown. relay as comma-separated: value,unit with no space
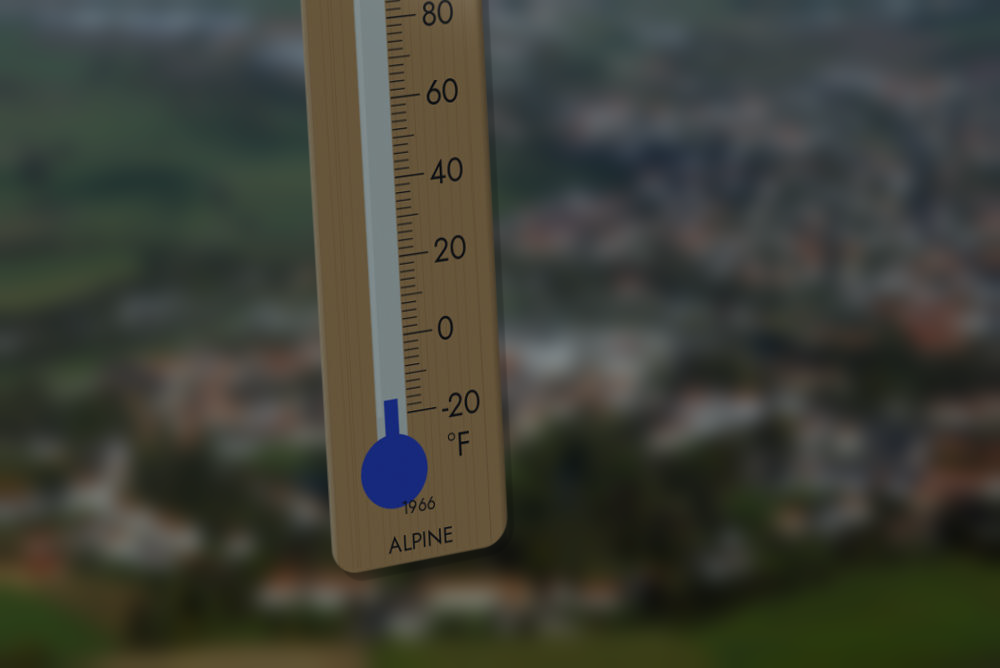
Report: -16,°F
